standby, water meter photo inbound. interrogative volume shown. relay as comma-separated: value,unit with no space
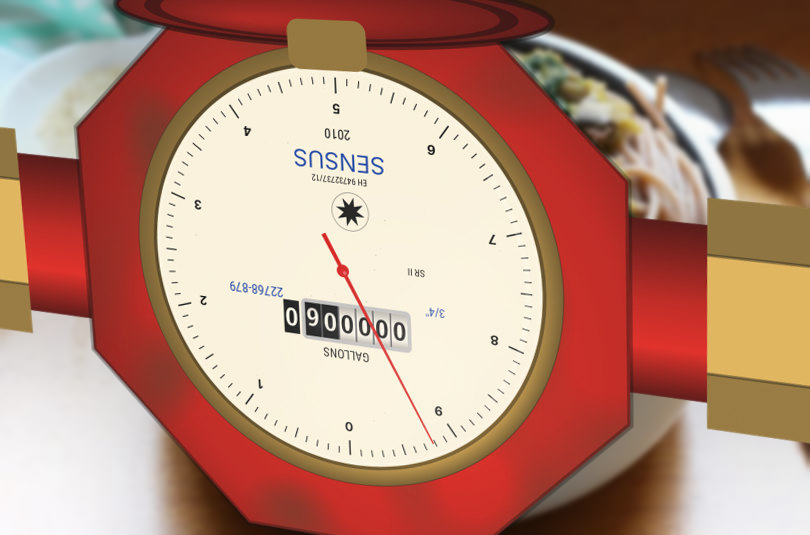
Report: 59.2,gal
